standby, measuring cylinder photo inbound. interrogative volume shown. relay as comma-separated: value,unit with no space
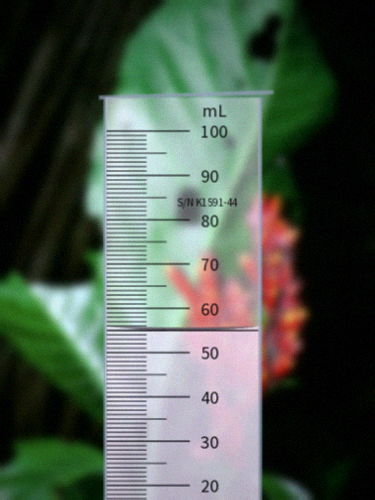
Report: 55,mL
